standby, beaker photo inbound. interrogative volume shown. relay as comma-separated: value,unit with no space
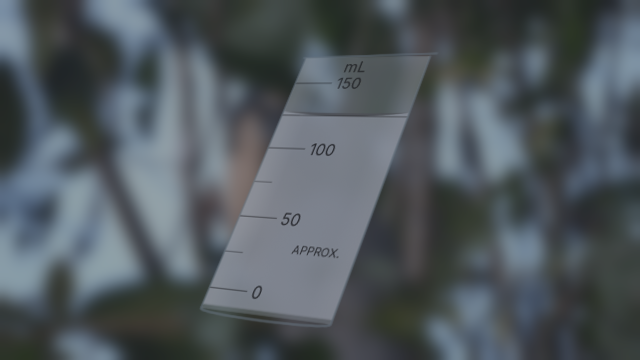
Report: 125,mL
